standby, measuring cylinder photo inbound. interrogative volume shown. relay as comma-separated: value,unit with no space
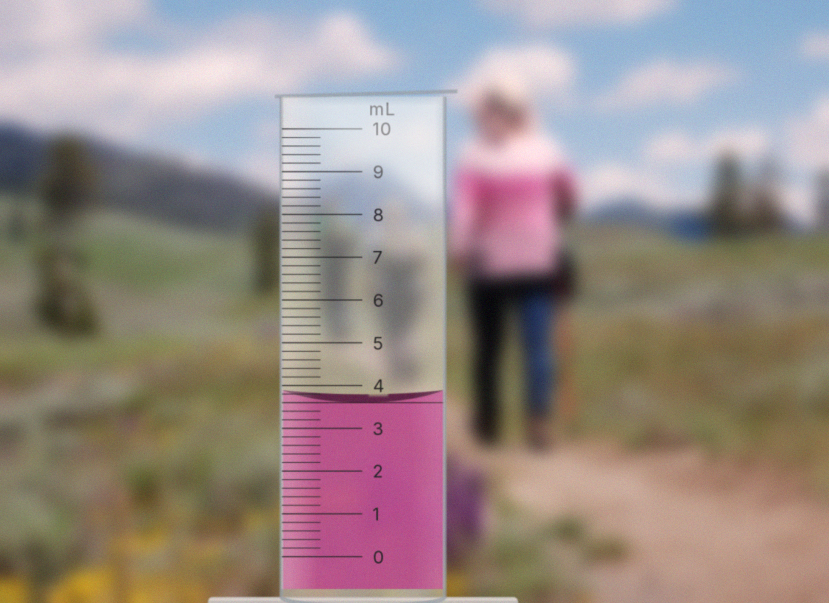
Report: 3.6,mL
